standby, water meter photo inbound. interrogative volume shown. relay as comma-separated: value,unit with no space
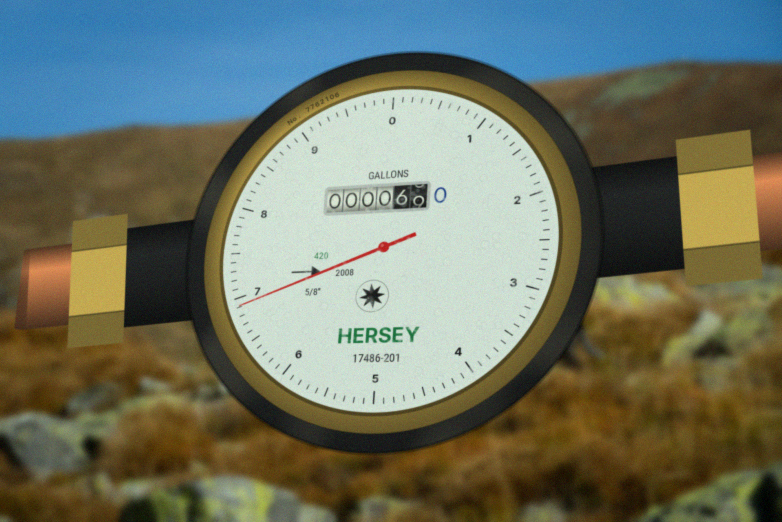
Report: 686.9,gal
